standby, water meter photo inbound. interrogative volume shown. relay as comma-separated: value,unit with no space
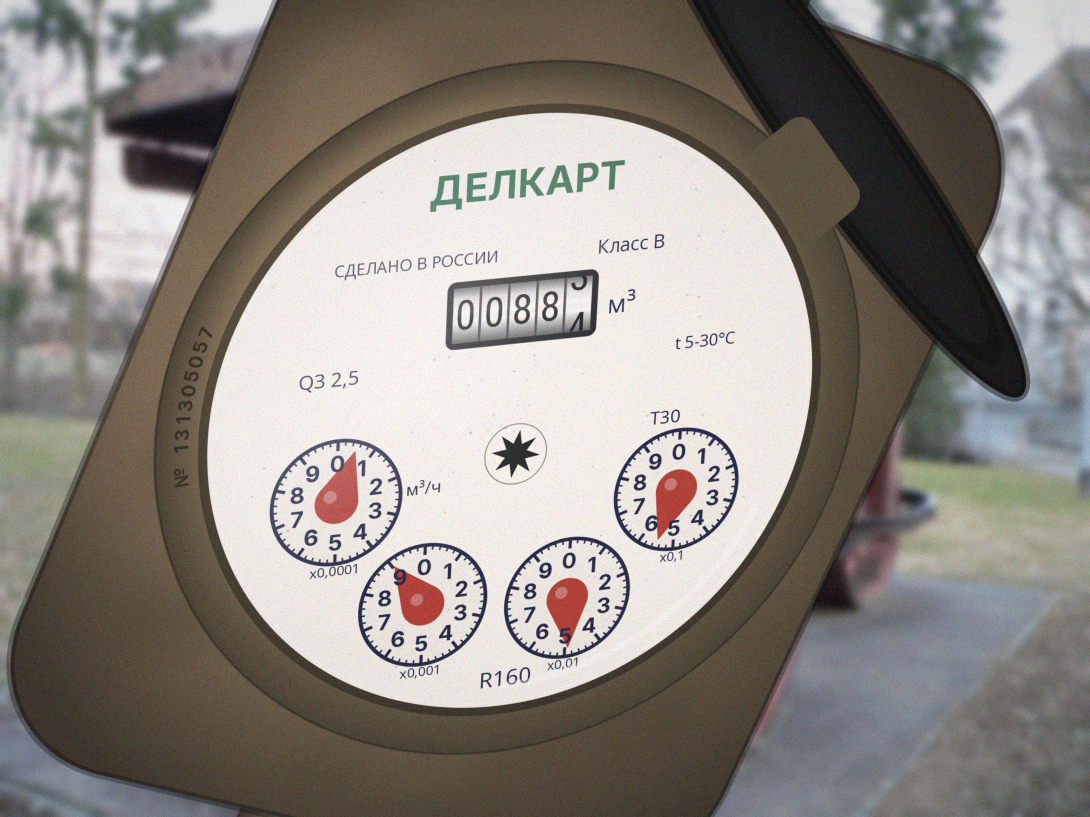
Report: 883.5490,m³
